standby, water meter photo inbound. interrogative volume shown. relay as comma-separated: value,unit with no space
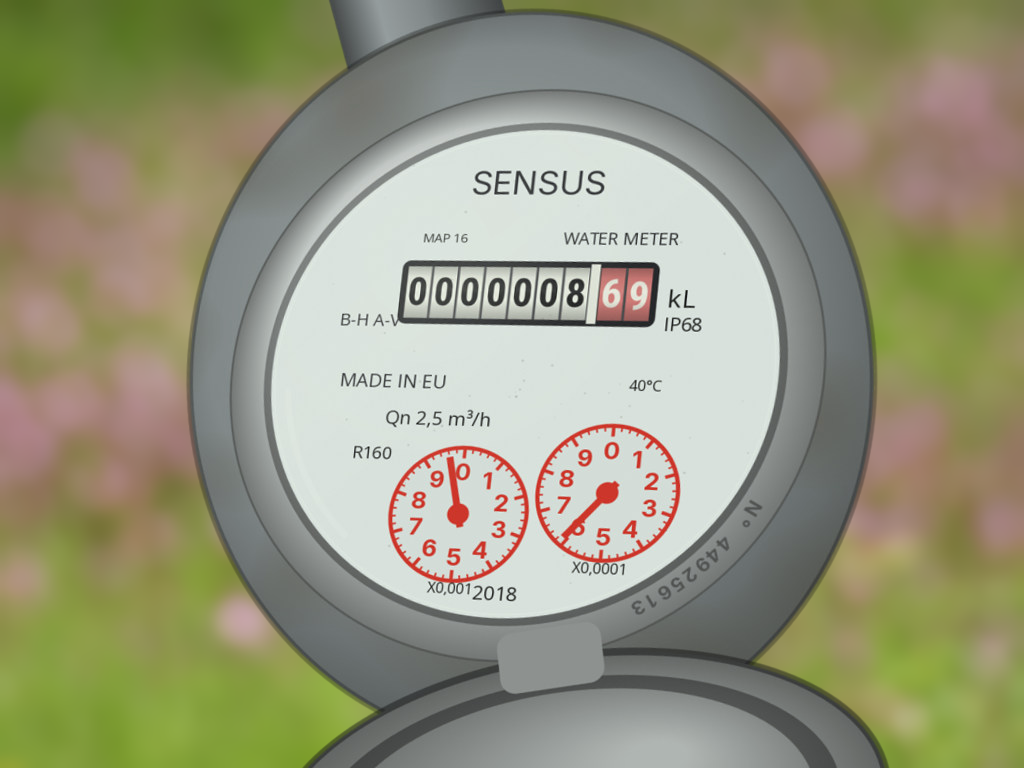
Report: 8.6896,kL
